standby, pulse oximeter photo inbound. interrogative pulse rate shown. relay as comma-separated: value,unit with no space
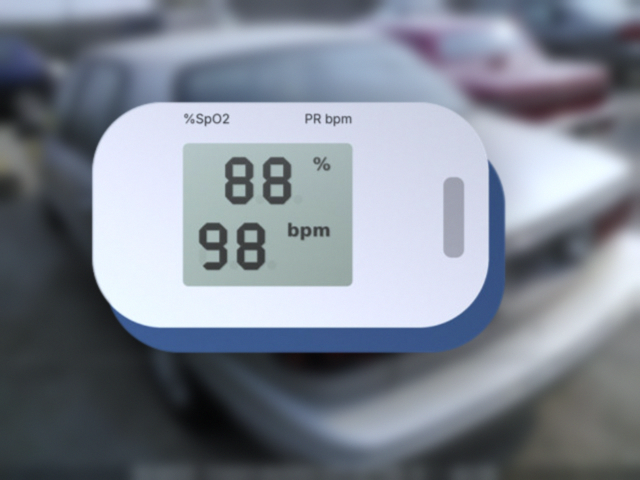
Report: 98,bpm
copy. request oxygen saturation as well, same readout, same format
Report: 88,%
